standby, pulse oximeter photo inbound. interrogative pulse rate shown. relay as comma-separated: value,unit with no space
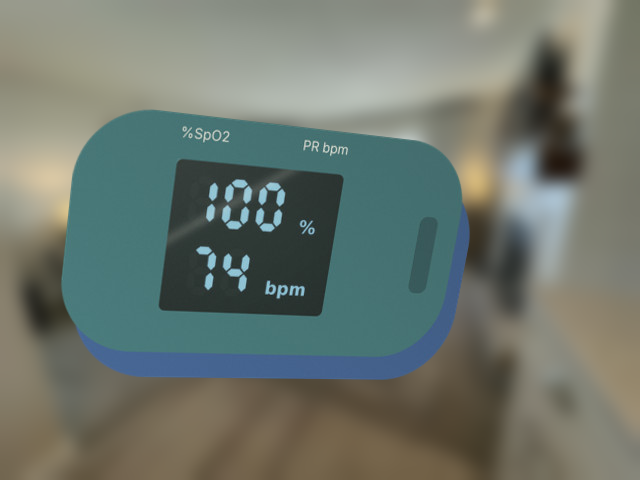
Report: 74,bpm
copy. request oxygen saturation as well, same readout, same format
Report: 100,%
